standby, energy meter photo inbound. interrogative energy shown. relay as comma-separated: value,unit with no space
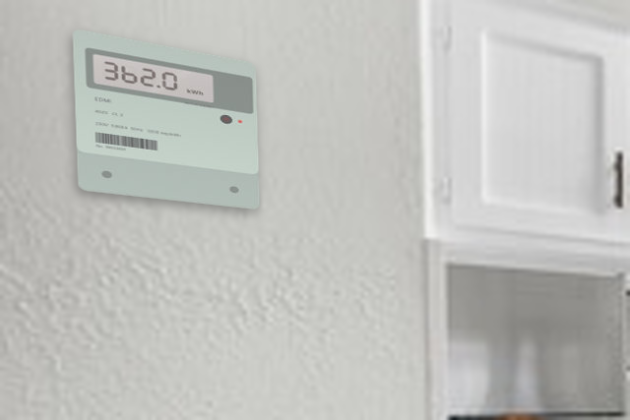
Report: 362.0,kWh
